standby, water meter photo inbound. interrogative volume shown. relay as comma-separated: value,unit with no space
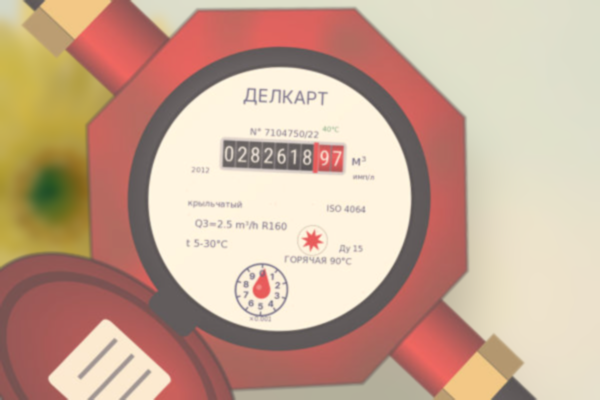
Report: 282618.970,m³
